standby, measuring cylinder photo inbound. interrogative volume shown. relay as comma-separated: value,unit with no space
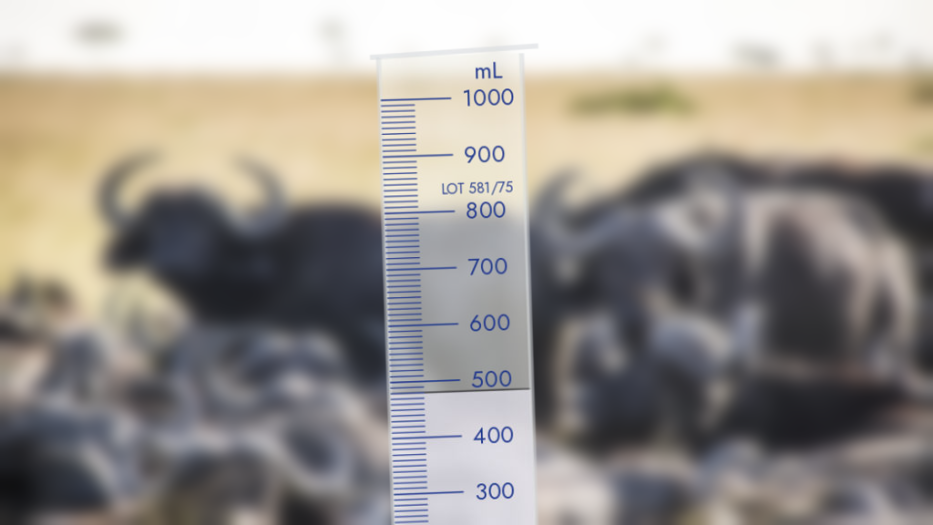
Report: 480,mL
